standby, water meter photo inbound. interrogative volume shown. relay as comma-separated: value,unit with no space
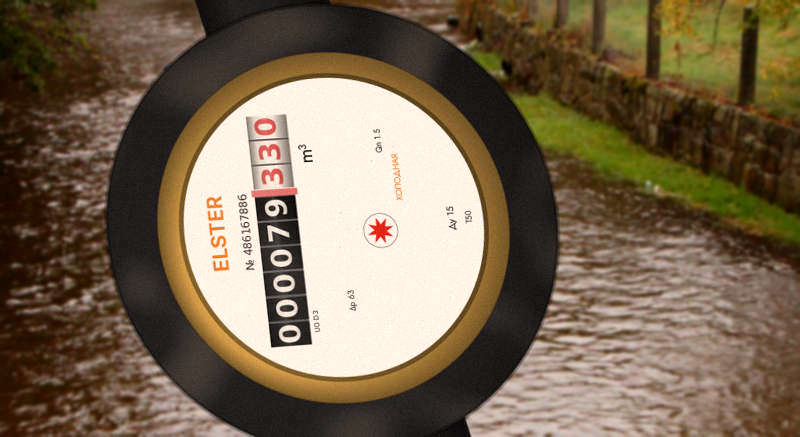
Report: 79.330,m³
